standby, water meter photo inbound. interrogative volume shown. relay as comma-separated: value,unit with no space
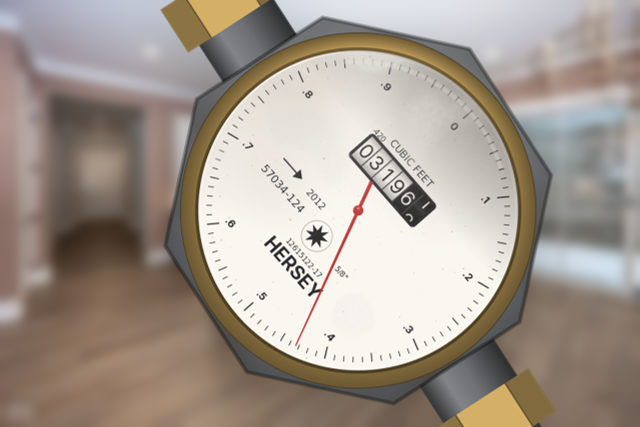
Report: 31961.43,ft³
